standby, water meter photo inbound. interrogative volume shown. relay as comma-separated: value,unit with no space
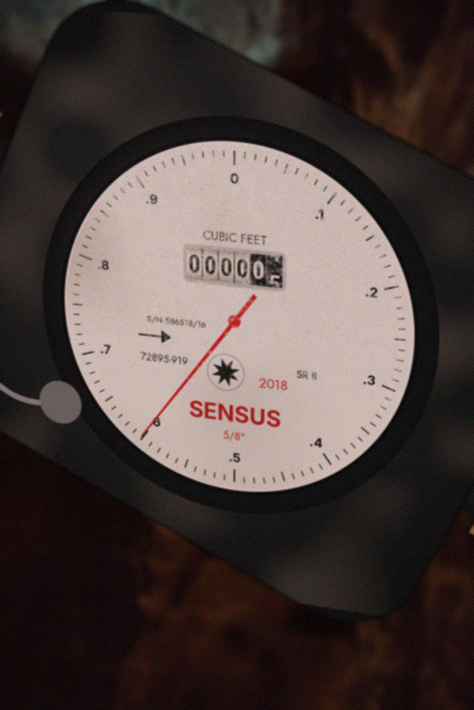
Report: 4.60,ft³
